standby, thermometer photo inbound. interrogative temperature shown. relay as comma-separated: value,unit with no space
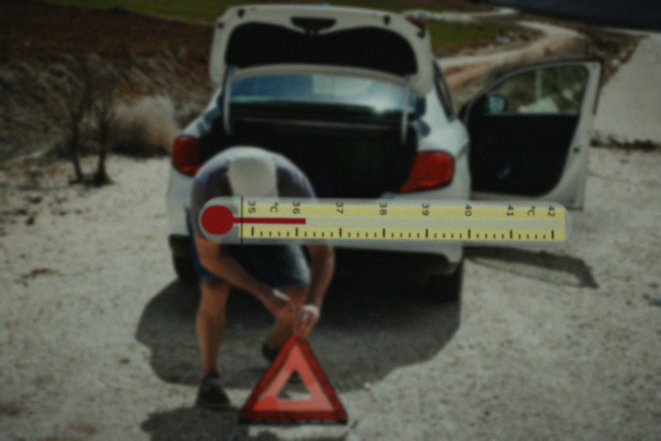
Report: 36.2,°C
